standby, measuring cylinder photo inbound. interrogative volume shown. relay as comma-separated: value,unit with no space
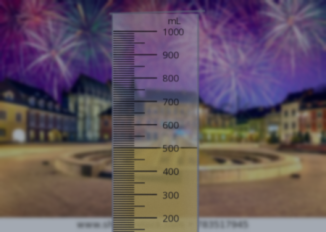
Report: 500,mL
